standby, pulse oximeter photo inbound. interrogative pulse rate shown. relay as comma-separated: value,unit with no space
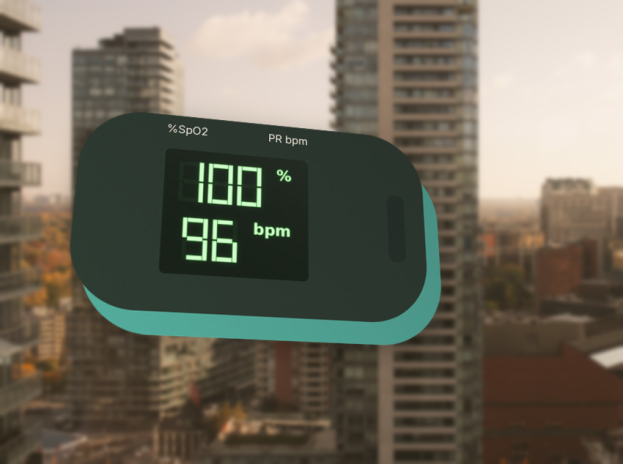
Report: 96,bpm
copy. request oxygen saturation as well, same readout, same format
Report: 100,%
